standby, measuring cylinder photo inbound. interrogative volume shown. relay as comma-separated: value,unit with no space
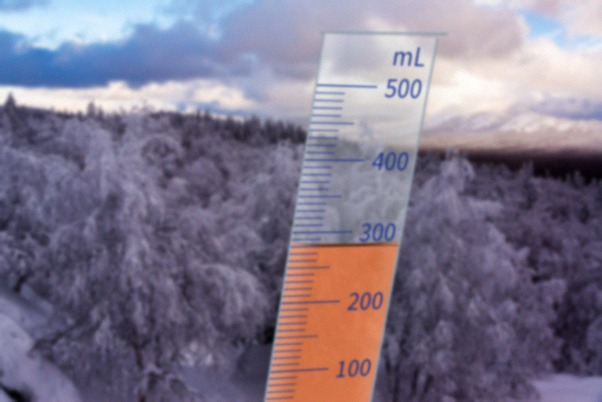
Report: 280,mL
